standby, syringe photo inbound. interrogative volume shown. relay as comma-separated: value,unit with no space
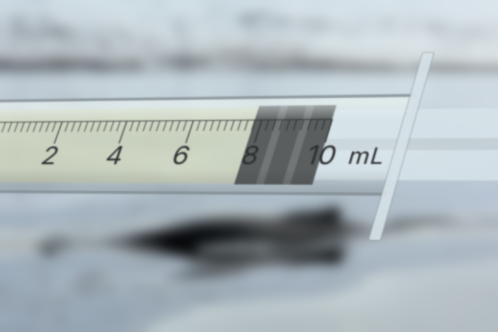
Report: 7.8,mL
